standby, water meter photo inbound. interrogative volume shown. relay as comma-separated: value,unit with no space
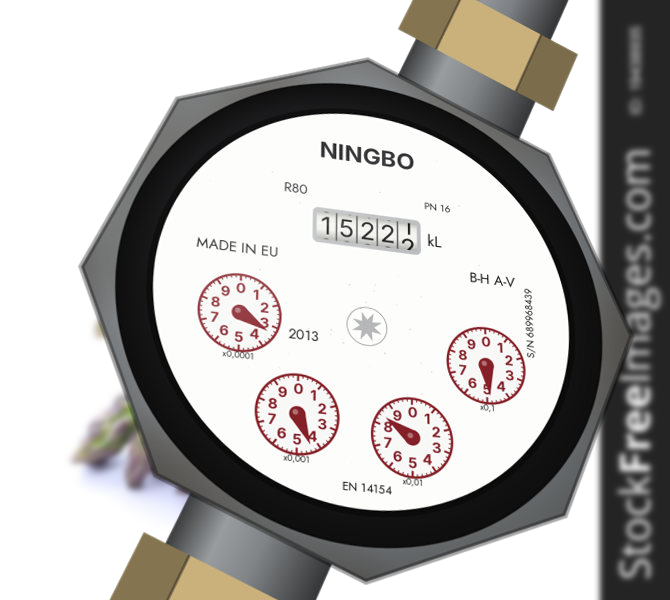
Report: 15221.4843,kL
